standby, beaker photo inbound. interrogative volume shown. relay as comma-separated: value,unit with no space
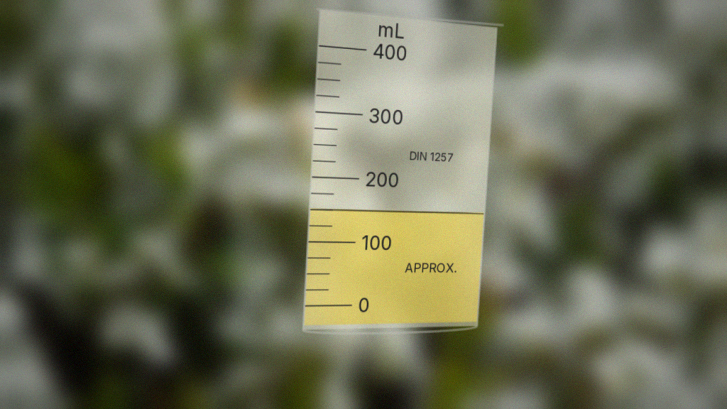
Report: 150,mL
